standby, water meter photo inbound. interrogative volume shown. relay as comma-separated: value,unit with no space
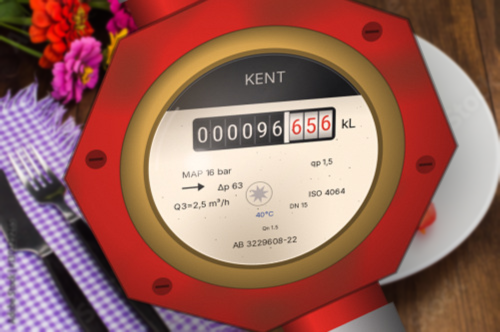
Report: 96.656,kL
